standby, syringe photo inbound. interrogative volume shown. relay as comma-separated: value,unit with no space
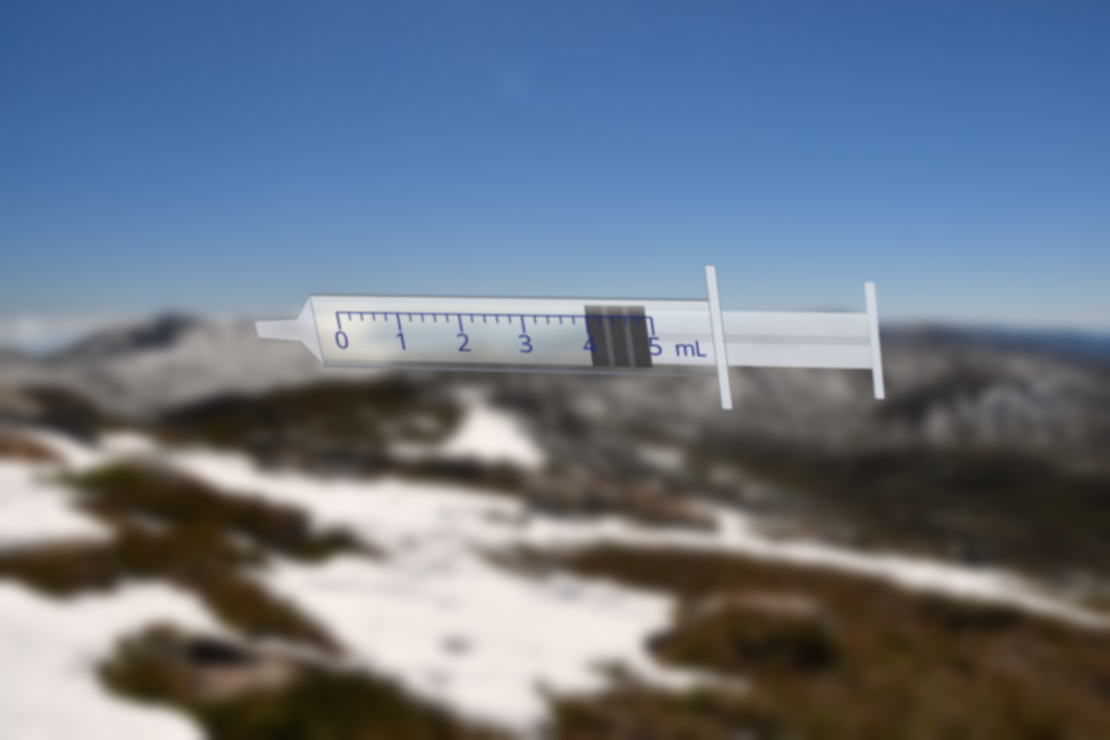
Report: 4,mL
